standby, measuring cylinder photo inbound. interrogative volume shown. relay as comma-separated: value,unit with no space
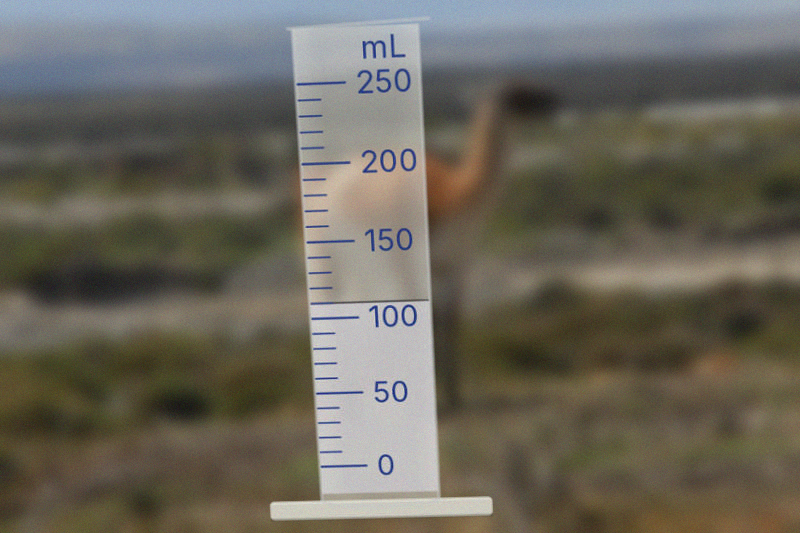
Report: 110,mL
